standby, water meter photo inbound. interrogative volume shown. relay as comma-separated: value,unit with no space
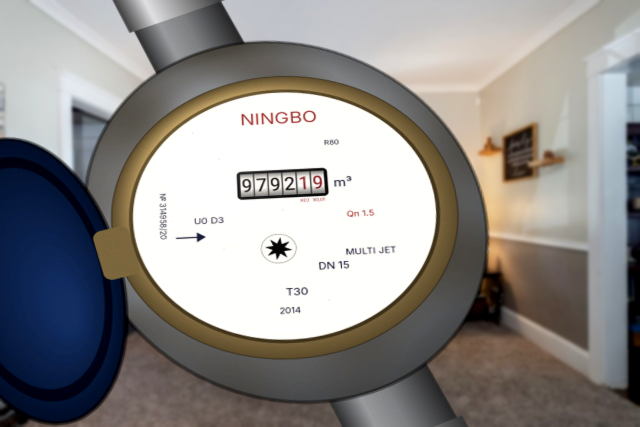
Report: 9792.19,m³
